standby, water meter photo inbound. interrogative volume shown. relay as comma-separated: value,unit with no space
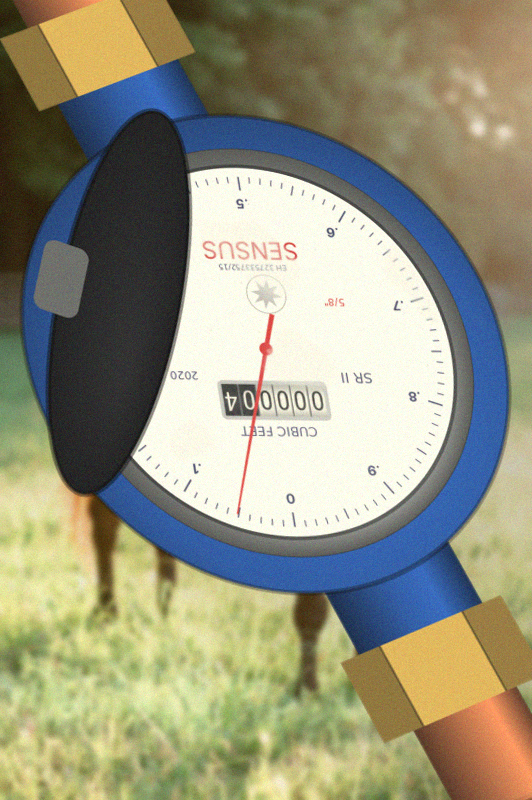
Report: 4.05,ft³
